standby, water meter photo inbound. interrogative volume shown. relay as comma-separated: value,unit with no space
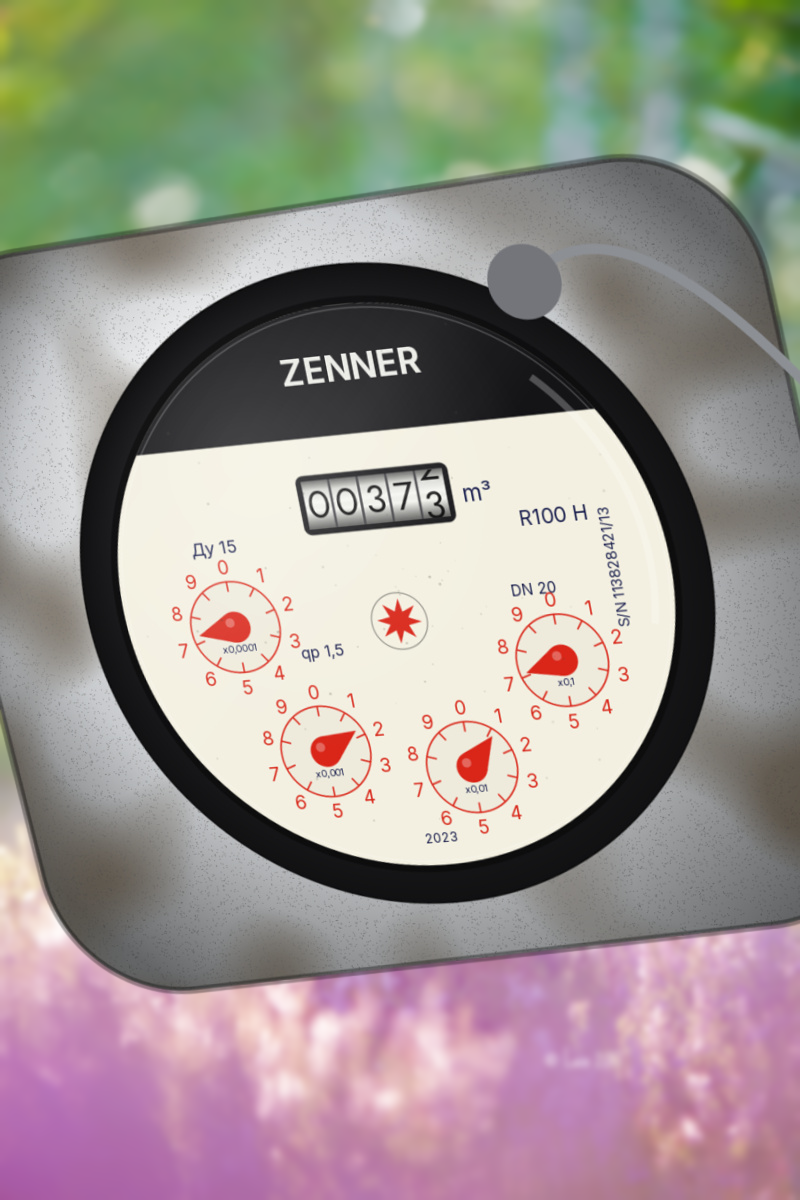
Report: 372.7117,m³
